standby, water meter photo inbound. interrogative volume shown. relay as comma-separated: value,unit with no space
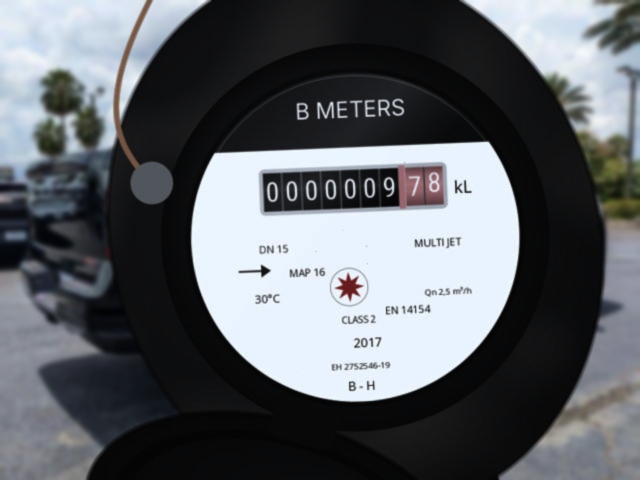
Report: 9.78,kL
